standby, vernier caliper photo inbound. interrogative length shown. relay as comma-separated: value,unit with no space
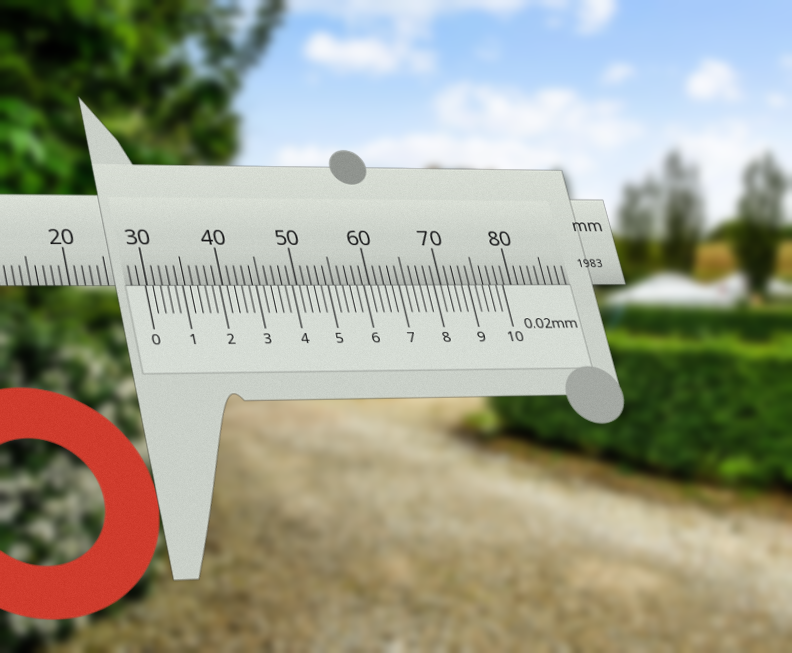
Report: 29.8,mm
